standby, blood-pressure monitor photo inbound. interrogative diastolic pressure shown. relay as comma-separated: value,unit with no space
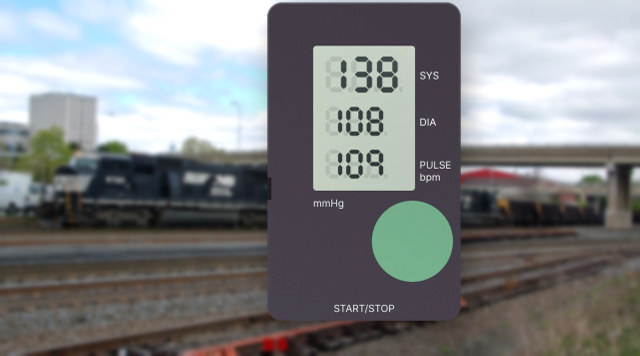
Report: 108,mmHg
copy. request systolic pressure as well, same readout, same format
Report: 138,mmHg
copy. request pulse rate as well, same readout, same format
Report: 109,bpm
